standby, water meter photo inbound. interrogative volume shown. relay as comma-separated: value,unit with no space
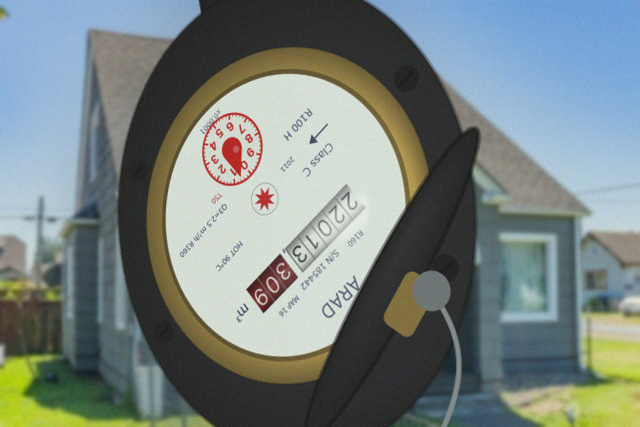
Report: 22013.3090,m³
